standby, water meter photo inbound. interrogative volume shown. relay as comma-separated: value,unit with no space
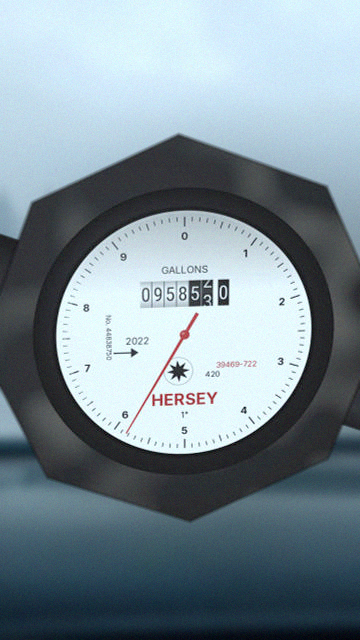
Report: 958525.8,gal
